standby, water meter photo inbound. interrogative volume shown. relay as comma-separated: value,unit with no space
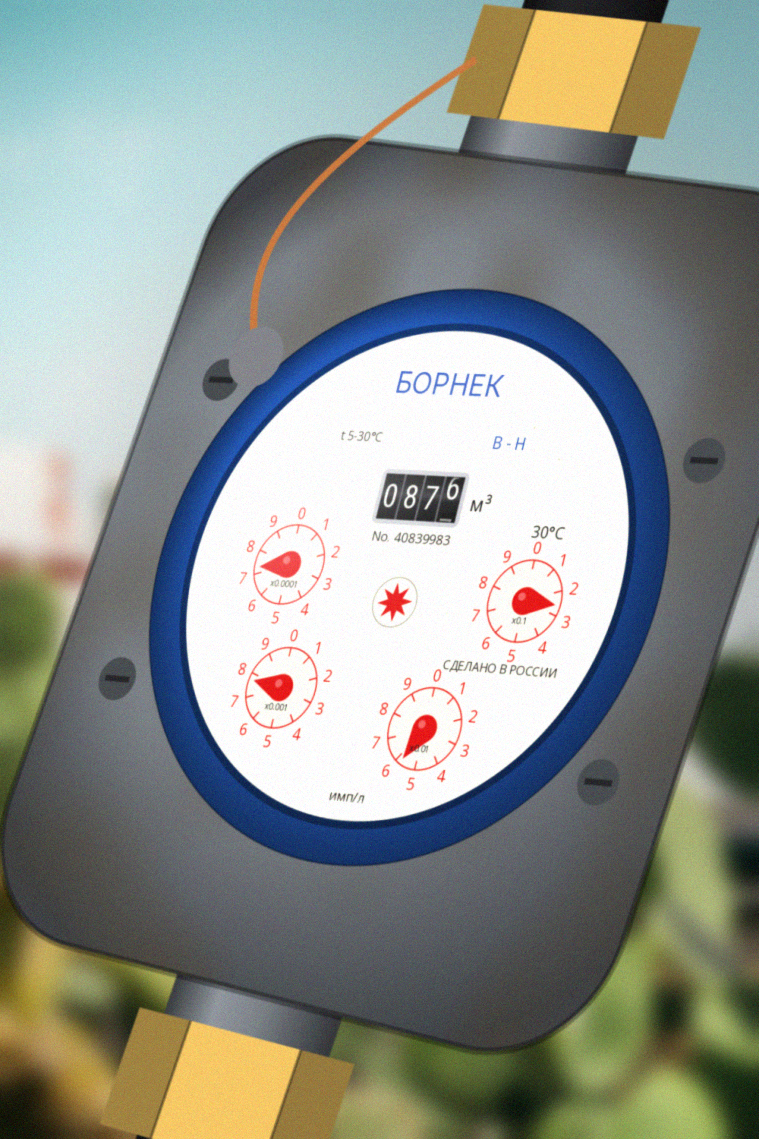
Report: 876.2577,m³
